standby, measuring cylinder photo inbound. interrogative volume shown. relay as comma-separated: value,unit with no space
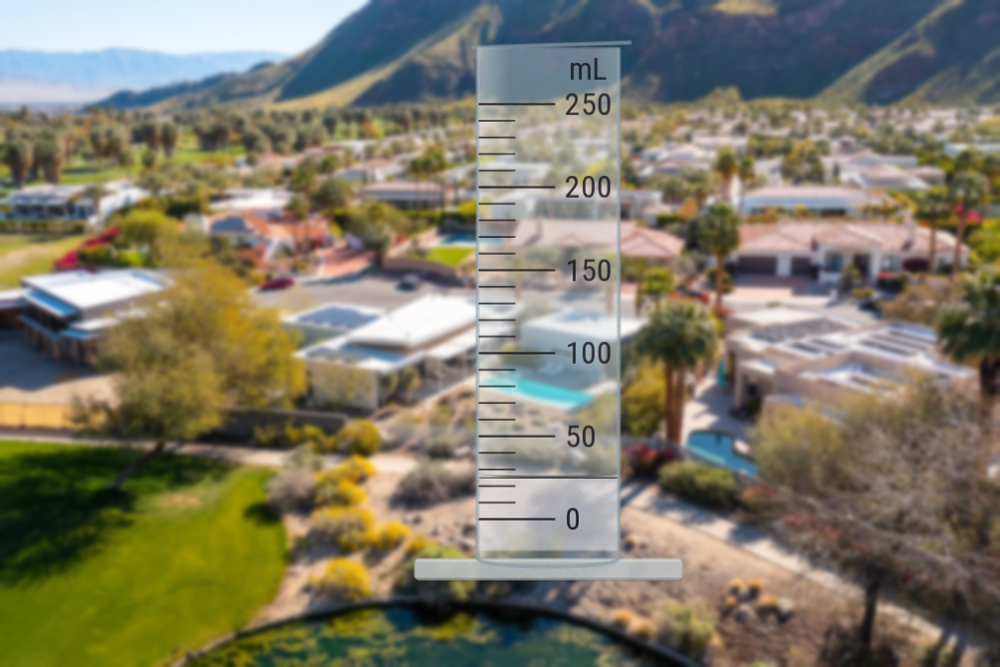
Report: 25,mL
